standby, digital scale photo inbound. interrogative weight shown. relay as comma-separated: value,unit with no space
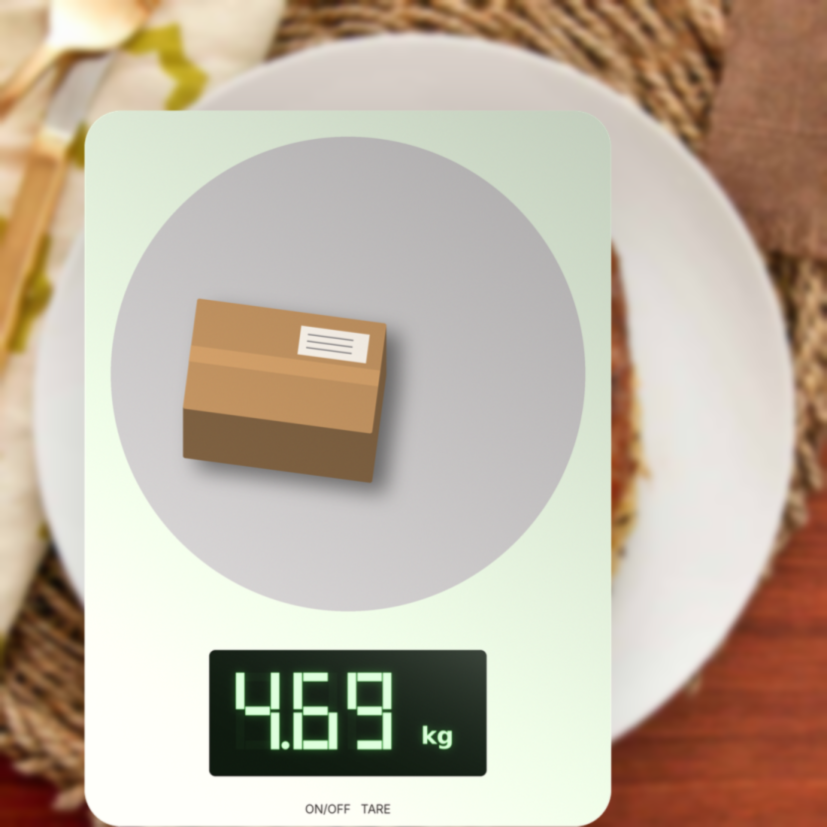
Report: 4.69,kg
